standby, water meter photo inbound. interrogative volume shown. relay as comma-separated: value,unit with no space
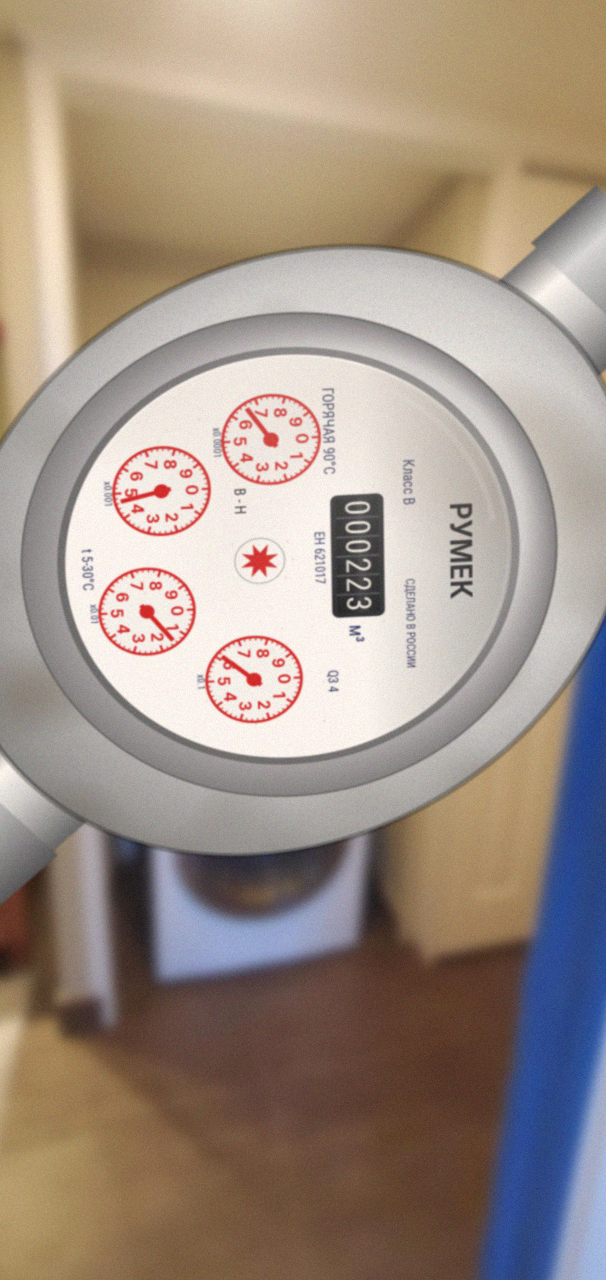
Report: 223.6146,m³
